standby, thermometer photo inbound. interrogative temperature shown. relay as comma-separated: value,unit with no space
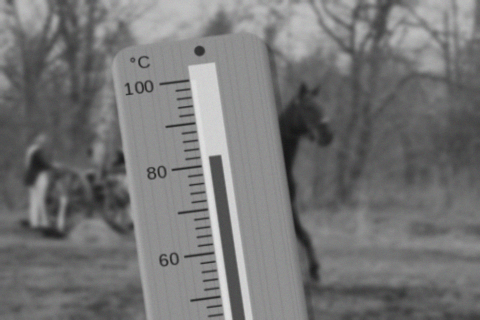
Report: 82,°C
